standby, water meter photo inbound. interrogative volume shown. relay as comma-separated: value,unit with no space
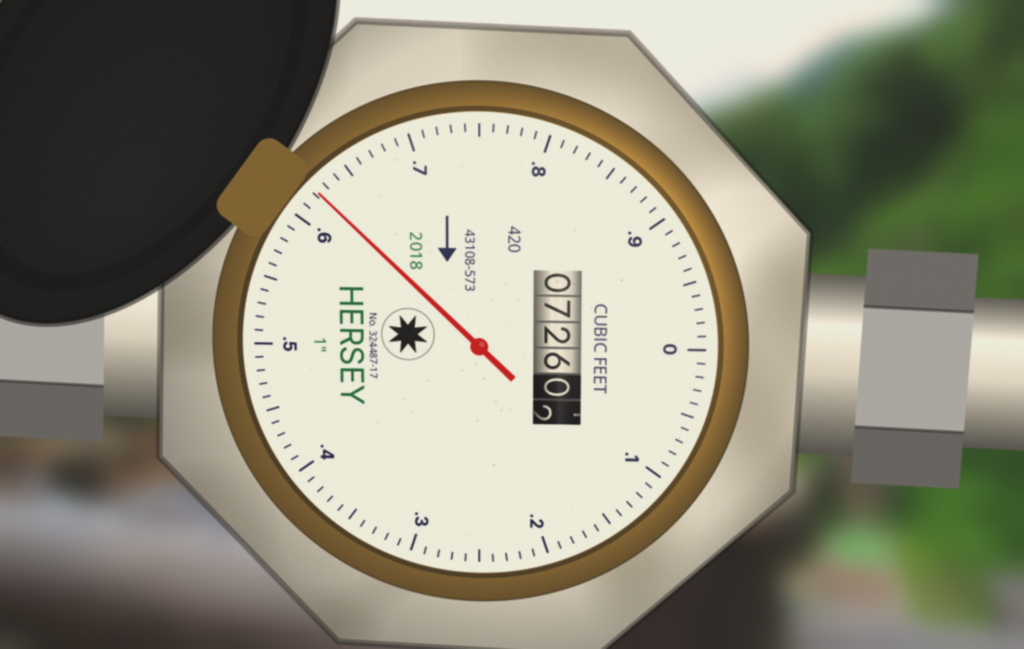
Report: 72601.62,ft³
